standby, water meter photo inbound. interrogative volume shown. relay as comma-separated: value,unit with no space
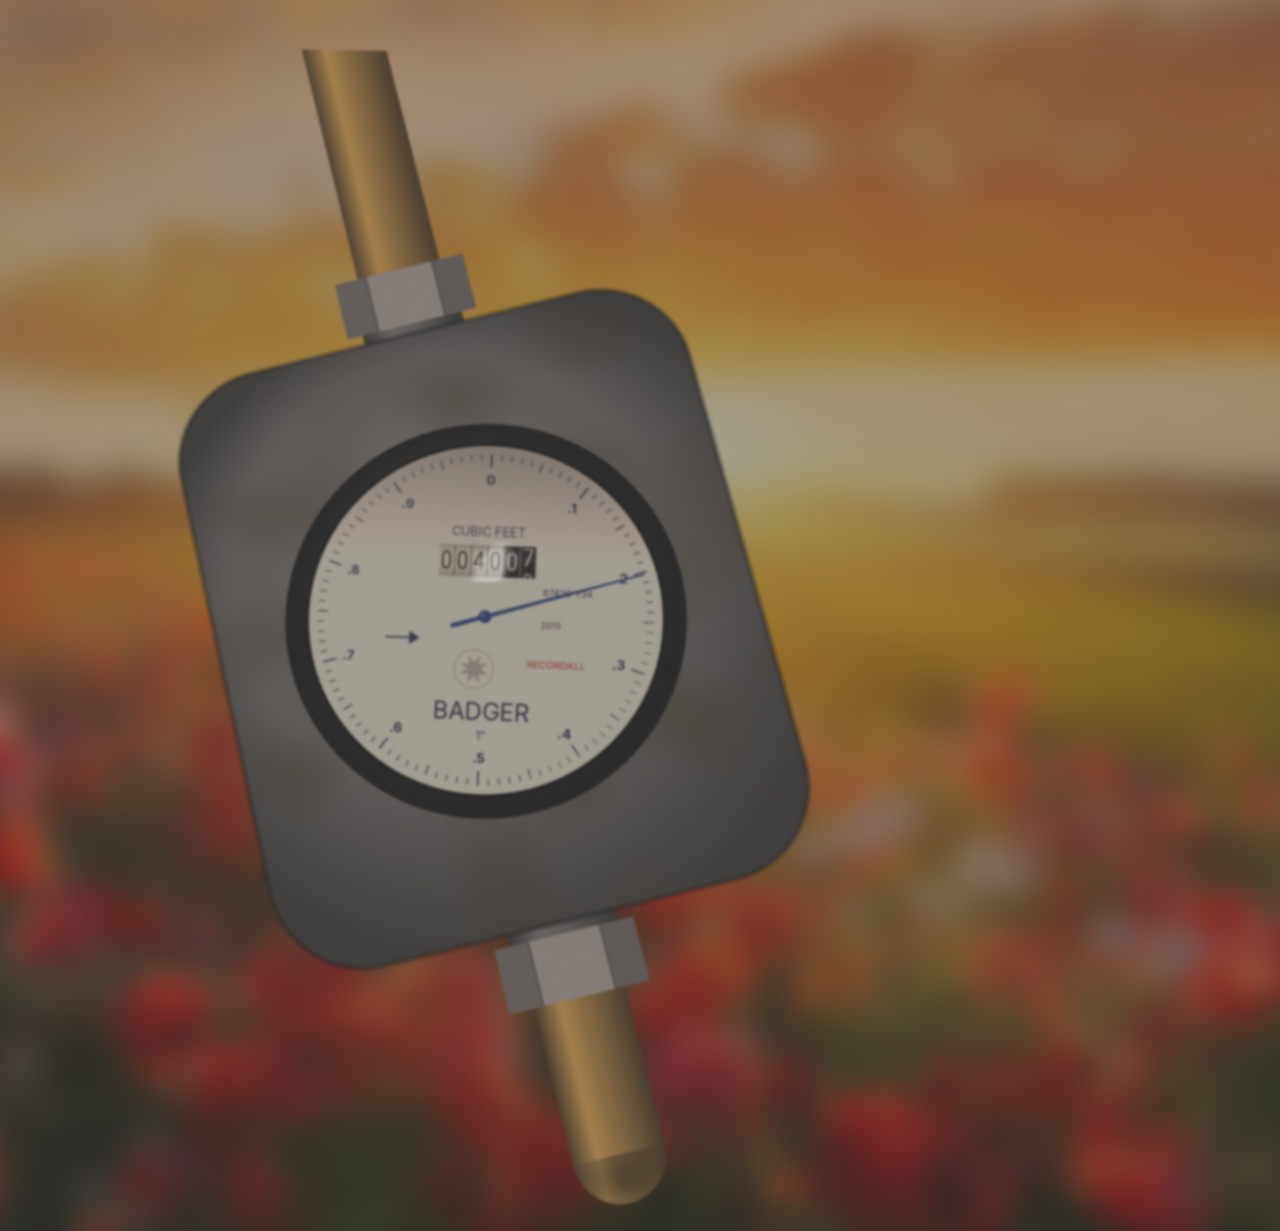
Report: 4007.20,ft³
